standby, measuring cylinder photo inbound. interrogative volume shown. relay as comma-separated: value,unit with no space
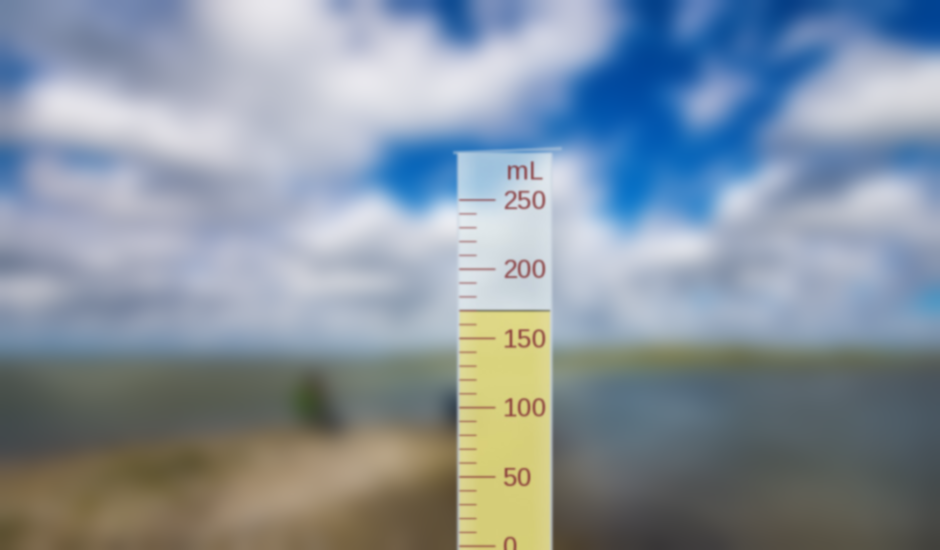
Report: 170,mL
